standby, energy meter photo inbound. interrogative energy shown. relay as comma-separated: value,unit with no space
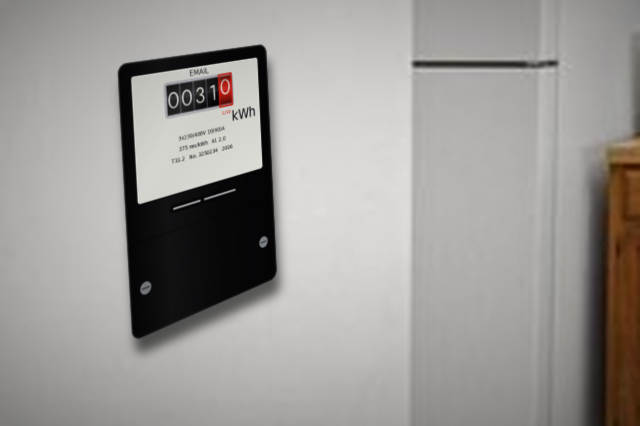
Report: 31.0,kWh
